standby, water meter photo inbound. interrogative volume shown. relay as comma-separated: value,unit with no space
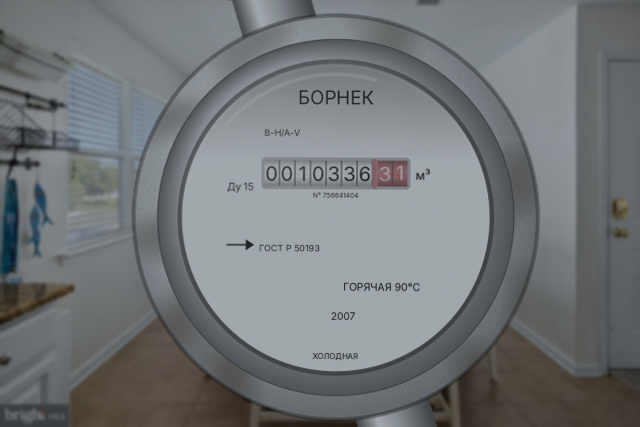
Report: 10336.31,m³
